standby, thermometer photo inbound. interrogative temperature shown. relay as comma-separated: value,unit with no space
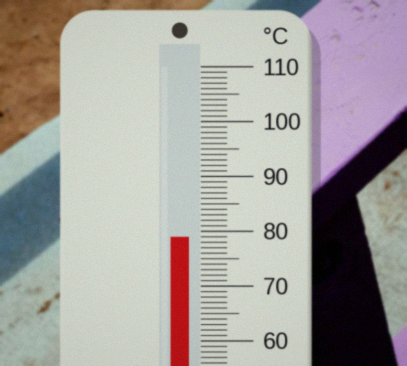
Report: 79,°C
